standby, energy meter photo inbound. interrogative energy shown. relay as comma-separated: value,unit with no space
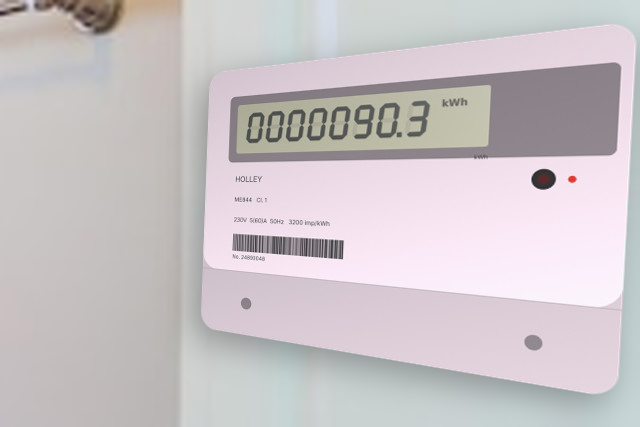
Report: 90.3,kWh
